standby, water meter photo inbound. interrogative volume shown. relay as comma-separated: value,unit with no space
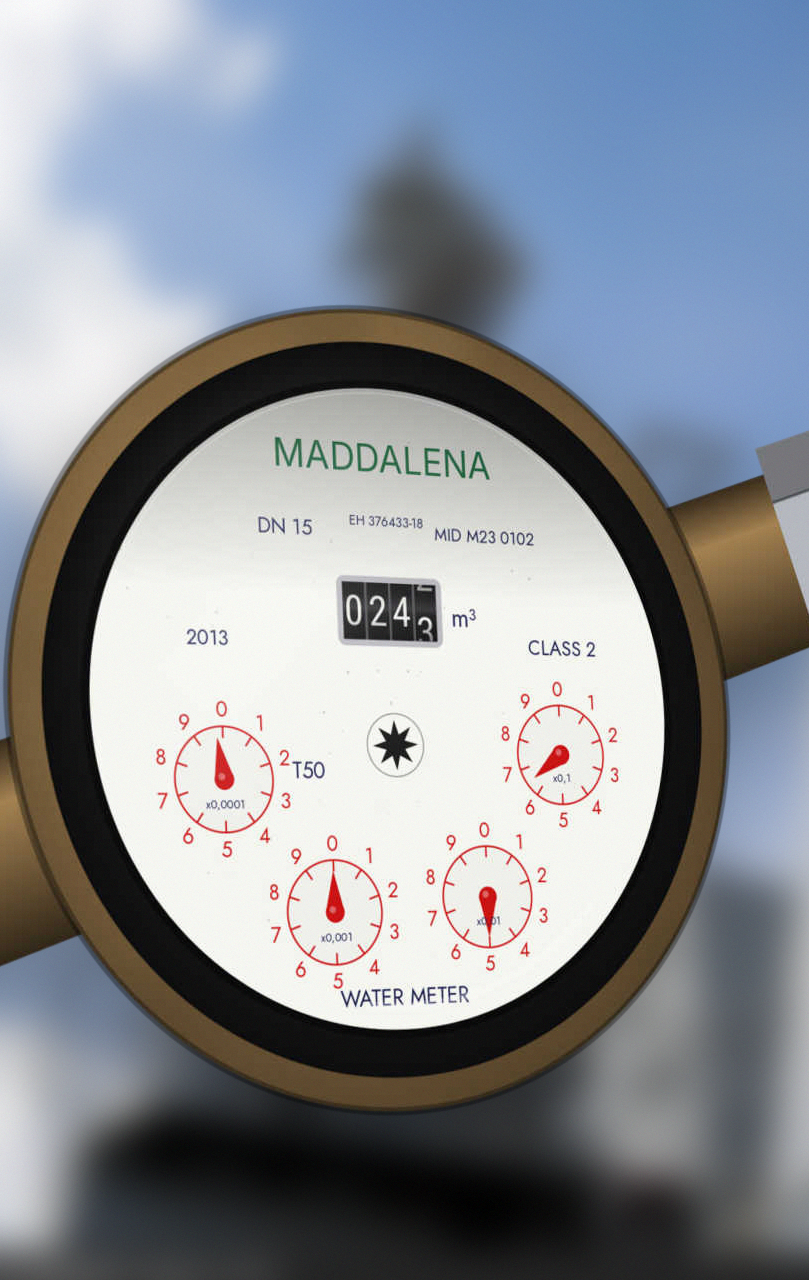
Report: 242.6499,m³
